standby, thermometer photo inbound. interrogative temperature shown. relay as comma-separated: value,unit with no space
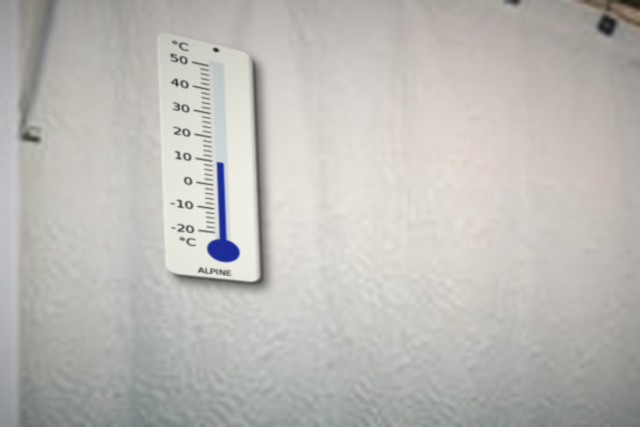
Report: 10,°C
